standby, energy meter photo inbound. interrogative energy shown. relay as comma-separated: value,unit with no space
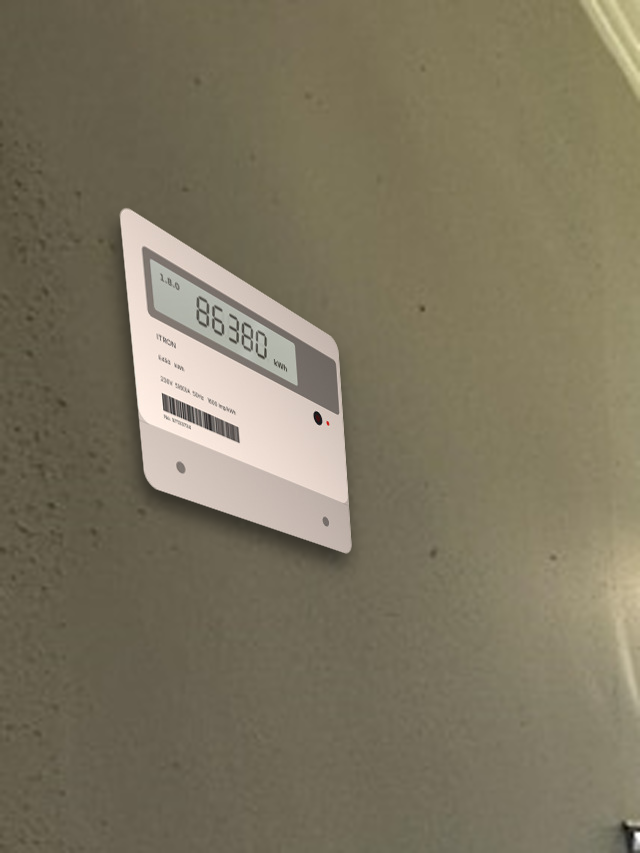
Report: 86380,kWh
